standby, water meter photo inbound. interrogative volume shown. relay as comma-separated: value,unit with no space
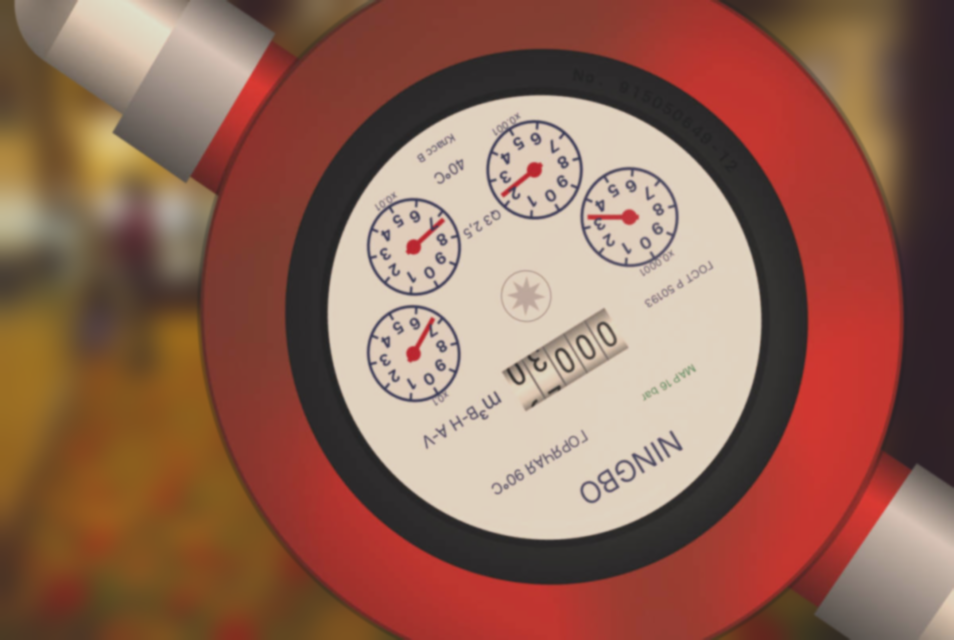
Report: 29.6723,m³
